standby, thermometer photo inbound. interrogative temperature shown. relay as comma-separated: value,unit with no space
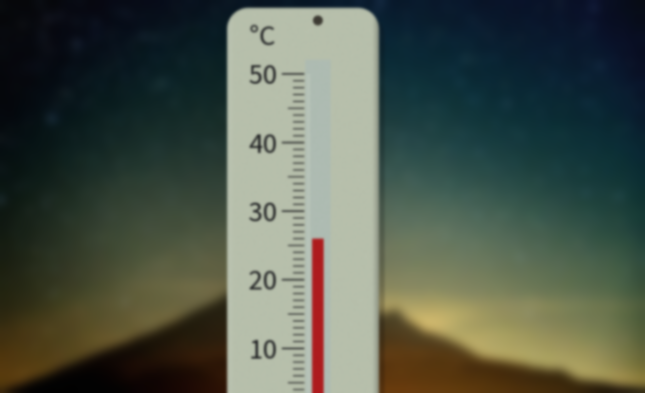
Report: 26,°C
